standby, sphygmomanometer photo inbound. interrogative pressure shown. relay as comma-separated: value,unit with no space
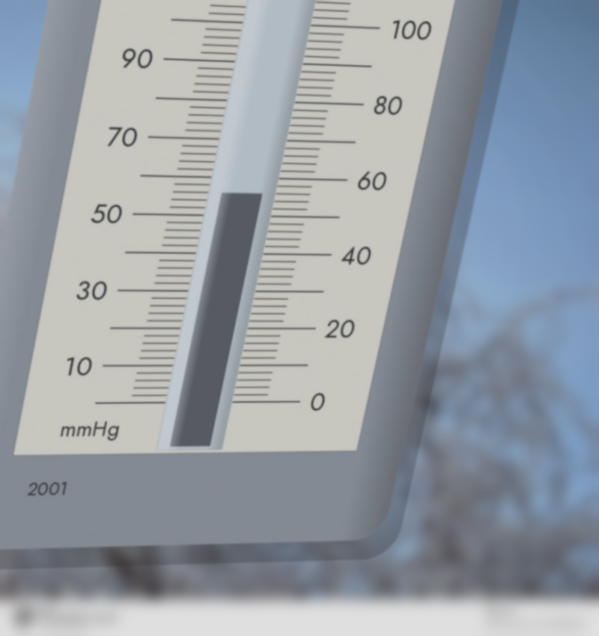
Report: 56,mmHg
